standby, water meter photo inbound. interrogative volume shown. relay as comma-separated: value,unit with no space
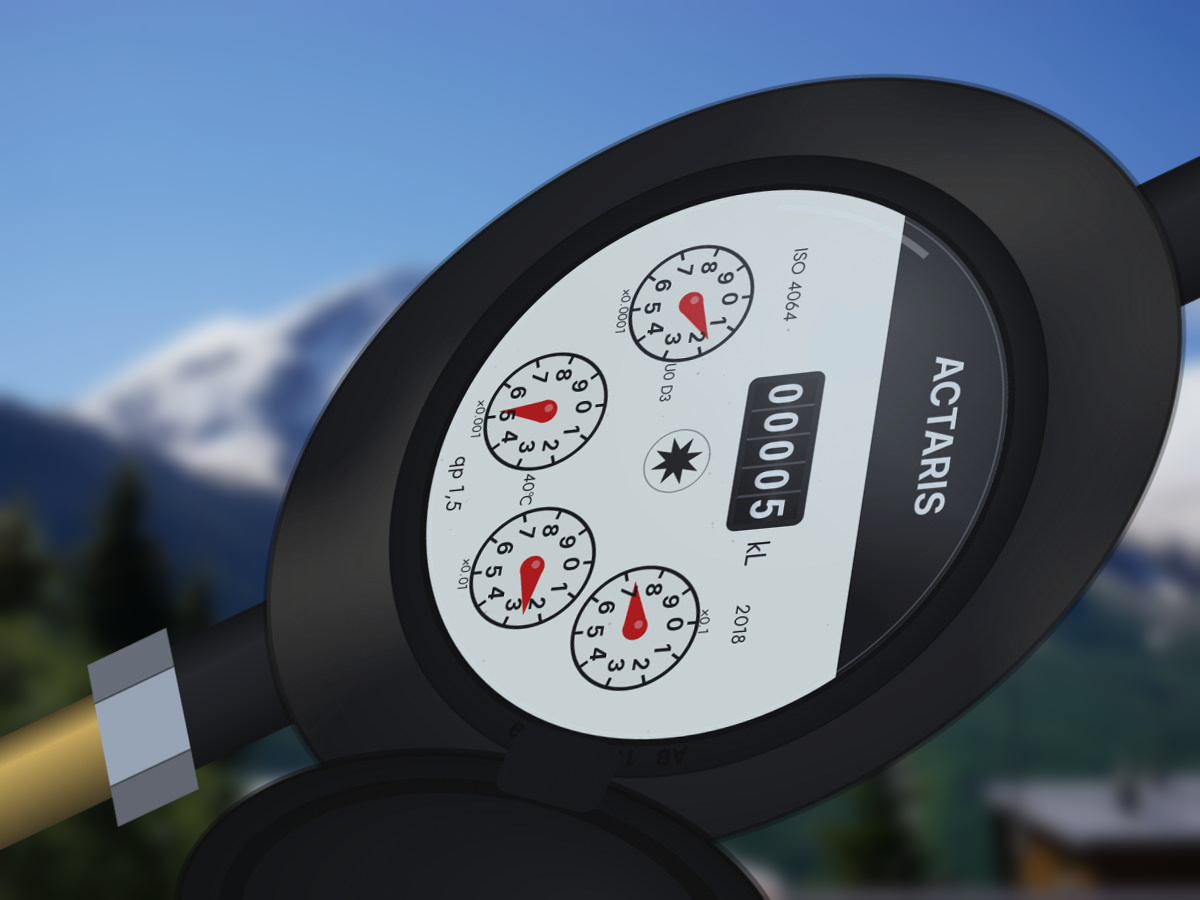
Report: 5.7251,kL
